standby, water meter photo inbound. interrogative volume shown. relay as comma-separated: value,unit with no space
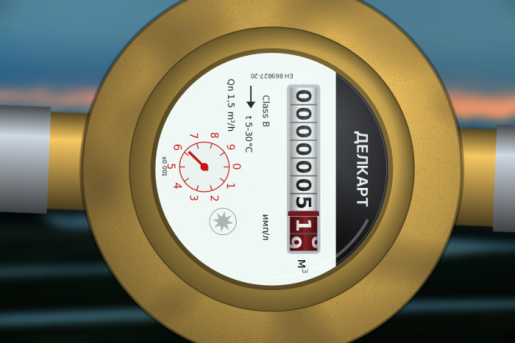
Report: 5.186,m³
